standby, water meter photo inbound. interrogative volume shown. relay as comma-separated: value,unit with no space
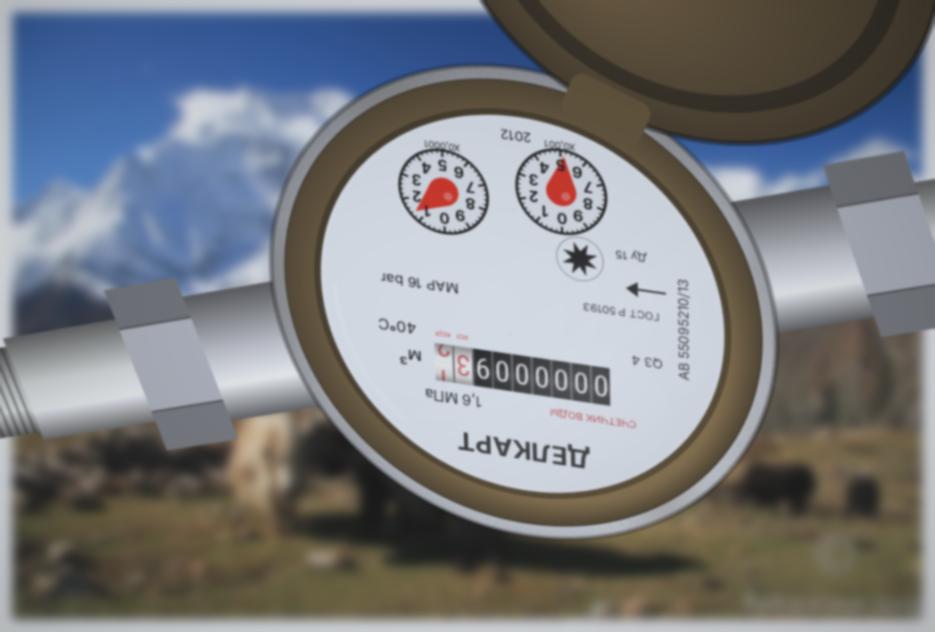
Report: 9.3151,m³
